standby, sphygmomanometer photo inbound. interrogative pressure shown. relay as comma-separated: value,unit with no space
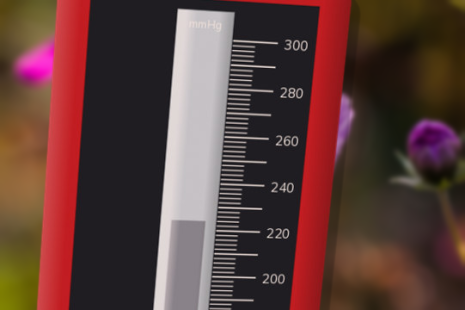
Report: 224,mmHg
